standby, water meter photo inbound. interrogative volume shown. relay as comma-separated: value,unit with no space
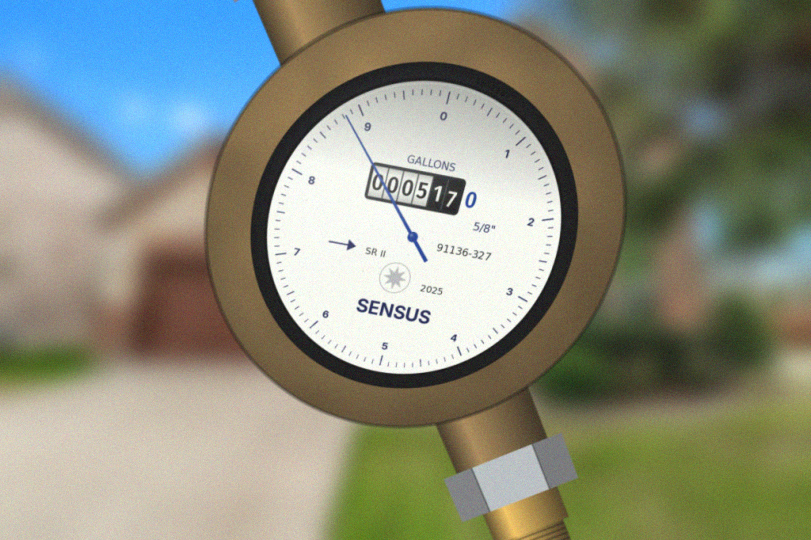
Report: 5168.8,gal
